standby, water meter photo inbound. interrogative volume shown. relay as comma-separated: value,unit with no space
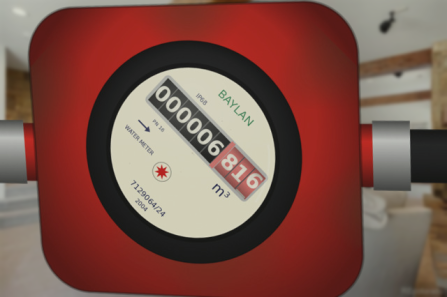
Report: 6.816,m³
